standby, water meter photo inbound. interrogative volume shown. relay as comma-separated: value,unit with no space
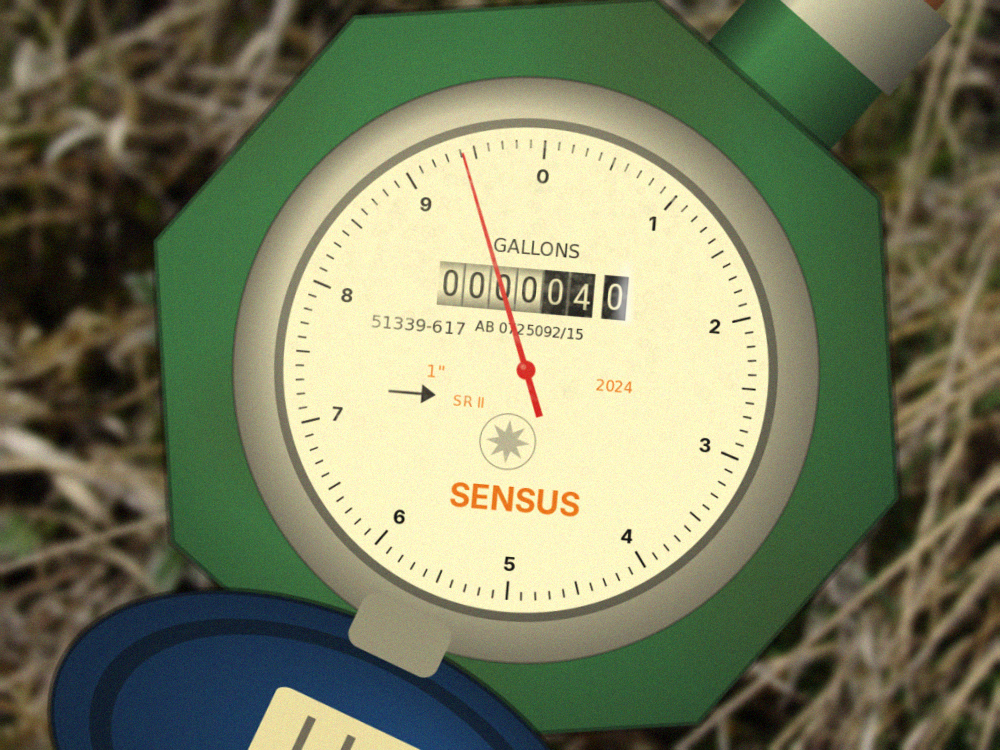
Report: 39.4,gal
